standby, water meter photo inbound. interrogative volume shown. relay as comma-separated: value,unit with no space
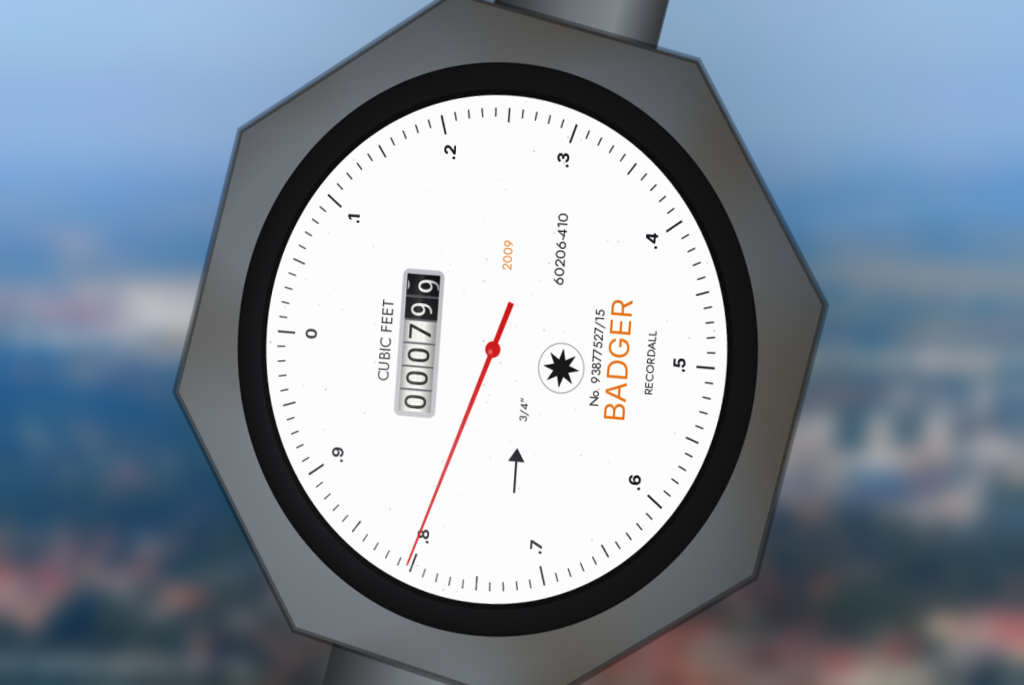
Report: 798.80,ft³
